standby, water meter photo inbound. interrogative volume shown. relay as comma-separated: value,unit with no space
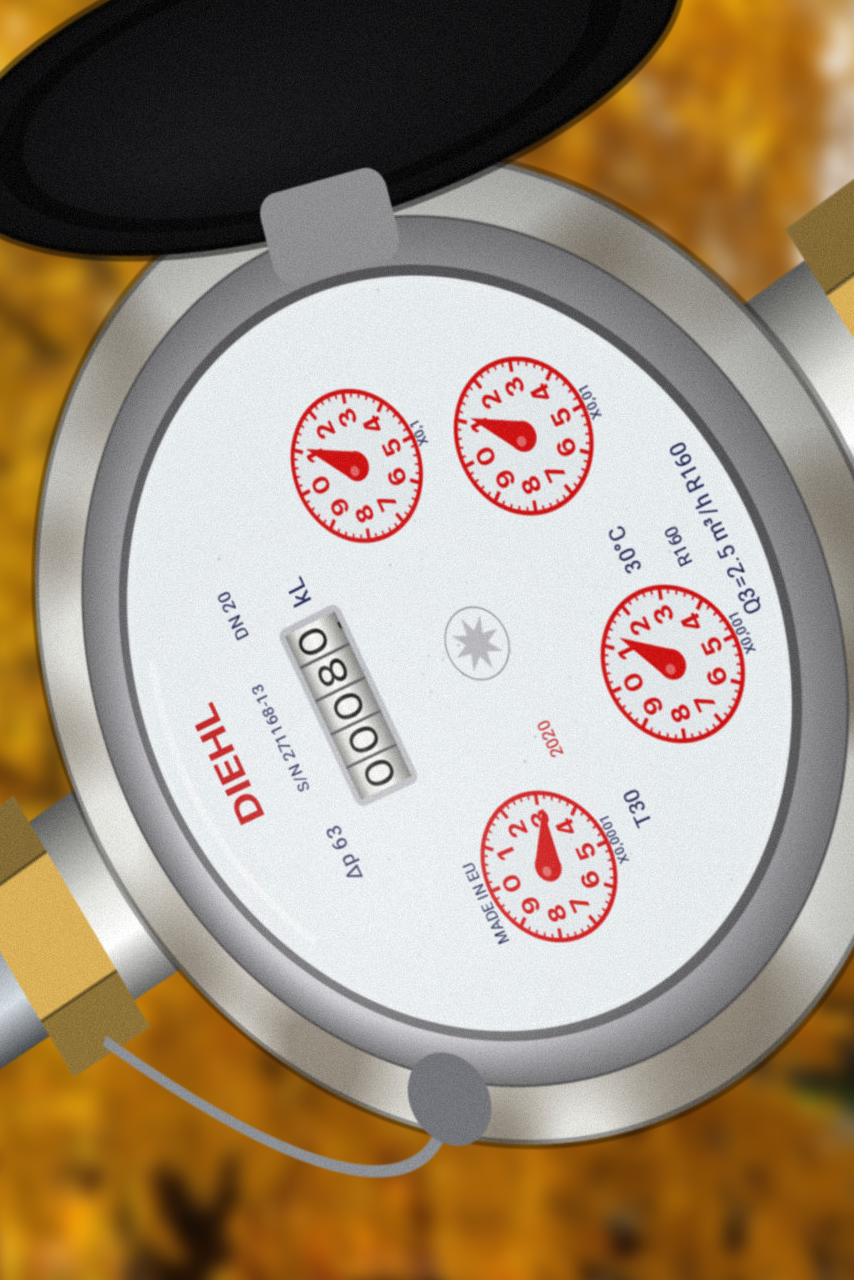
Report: 80.1113,kL
